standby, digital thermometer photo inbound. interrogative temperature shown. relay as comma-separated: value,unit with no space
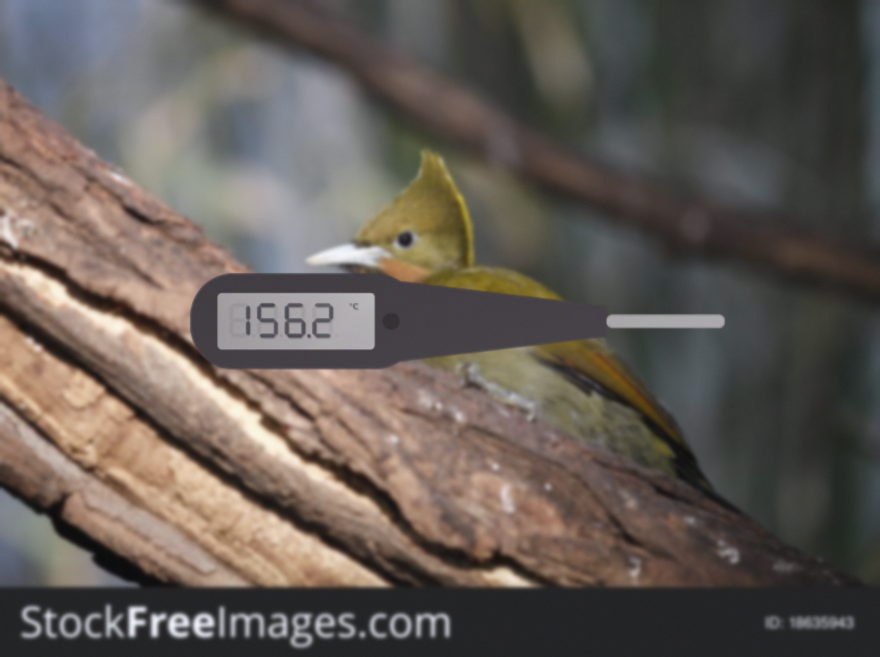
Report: 156.2,°C
